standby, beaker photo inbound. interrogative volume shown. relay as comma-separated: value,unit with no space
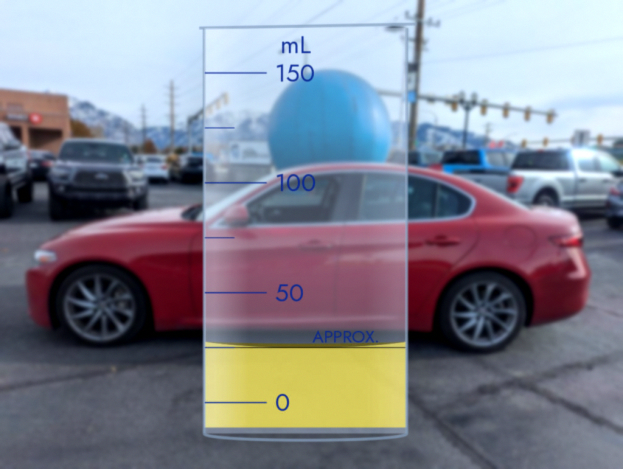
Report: 25,mL
